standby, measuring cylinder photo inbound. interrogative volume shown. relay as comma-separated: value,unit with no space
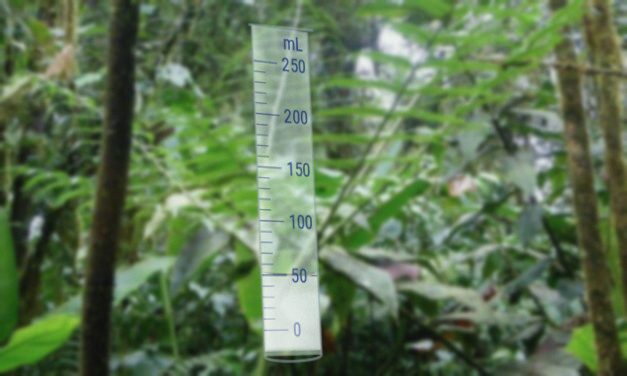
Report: 50,mL
